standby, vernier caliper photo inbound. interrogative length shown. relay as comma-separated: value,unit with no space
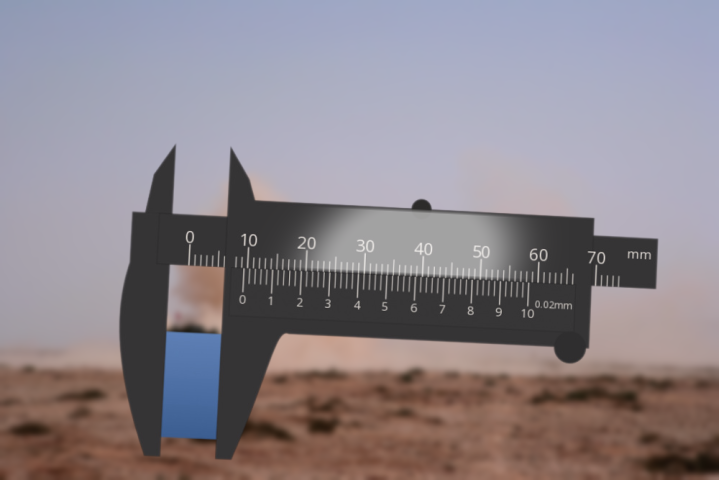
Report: 9.4,mm
